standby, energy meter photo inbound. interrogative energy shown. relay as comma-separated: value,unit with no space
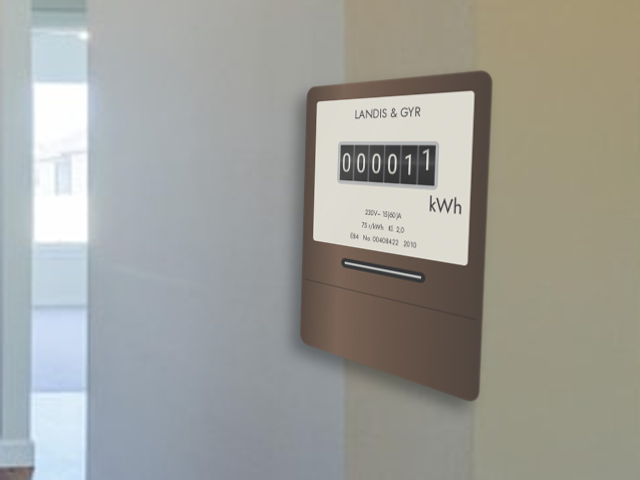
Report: 11,kWh
